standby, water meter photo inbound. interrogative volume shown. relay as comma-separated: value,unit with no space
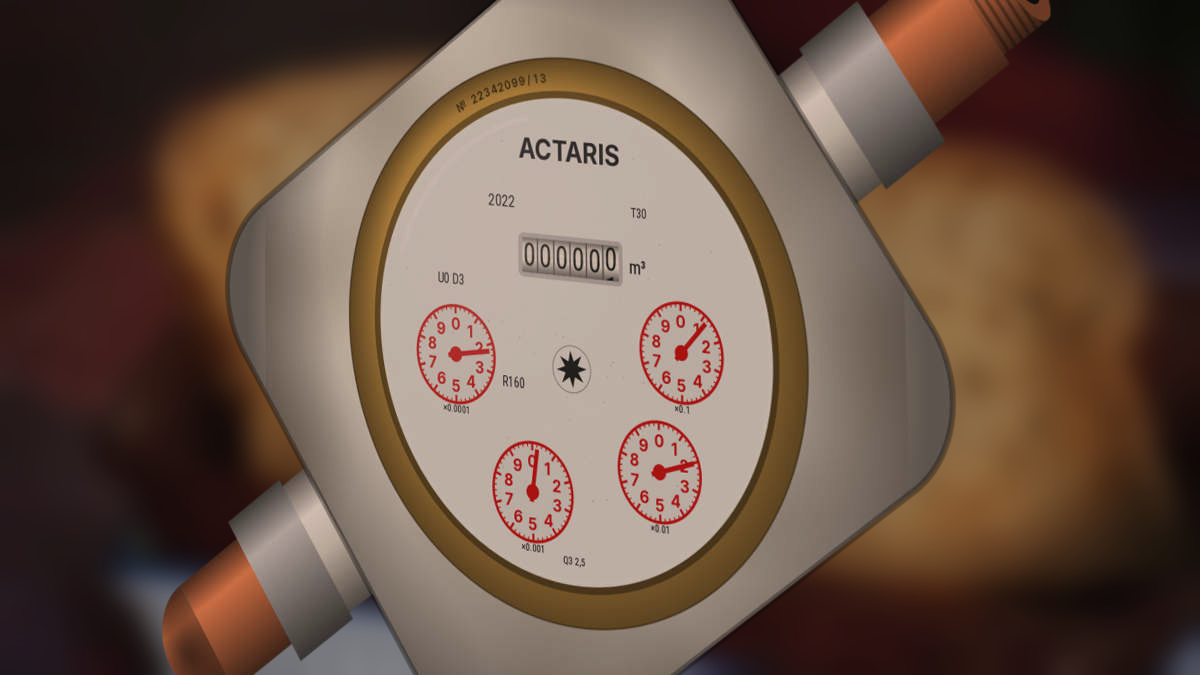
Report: 0.1202,m³
